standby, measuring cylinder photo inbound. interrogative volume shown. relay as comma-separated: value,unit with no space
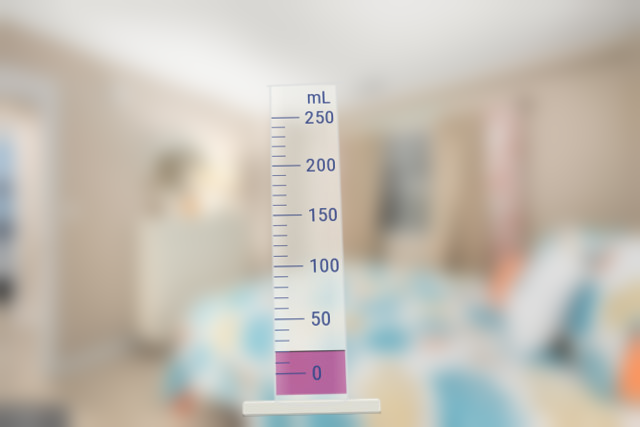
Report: 20,mL
